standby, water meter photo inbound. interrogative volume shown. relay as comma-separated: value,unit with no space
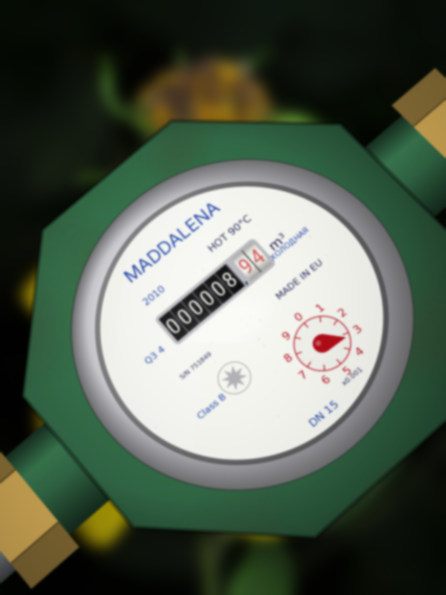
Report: 8.943,m³
